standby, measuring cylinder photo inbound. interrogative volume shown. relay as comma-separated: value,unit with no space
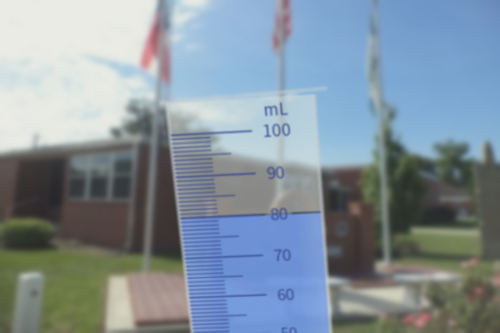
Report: 80,mL
